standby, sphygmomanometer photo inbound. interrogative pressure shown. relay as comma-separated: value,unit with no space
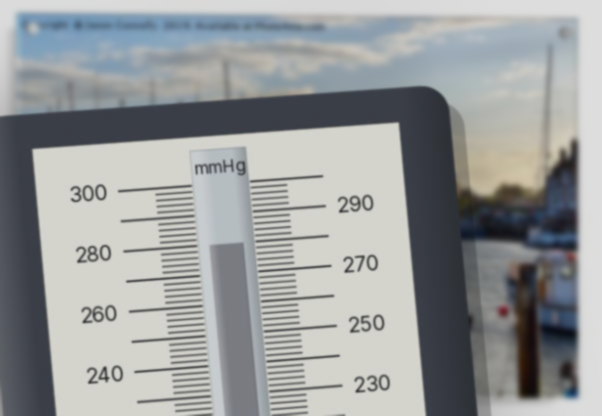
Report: 280,mmHg
